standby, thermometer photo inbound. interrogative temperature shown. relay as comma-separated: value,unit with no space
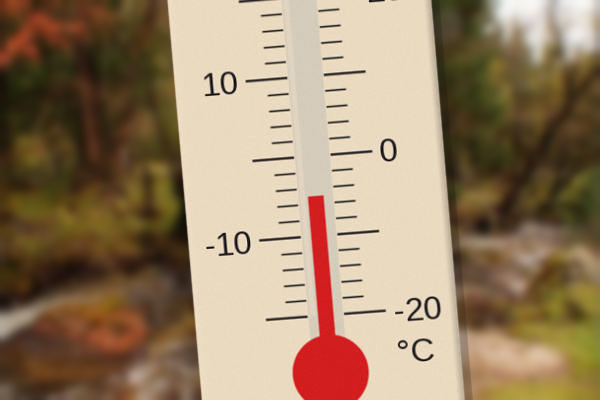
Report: -5,°C
